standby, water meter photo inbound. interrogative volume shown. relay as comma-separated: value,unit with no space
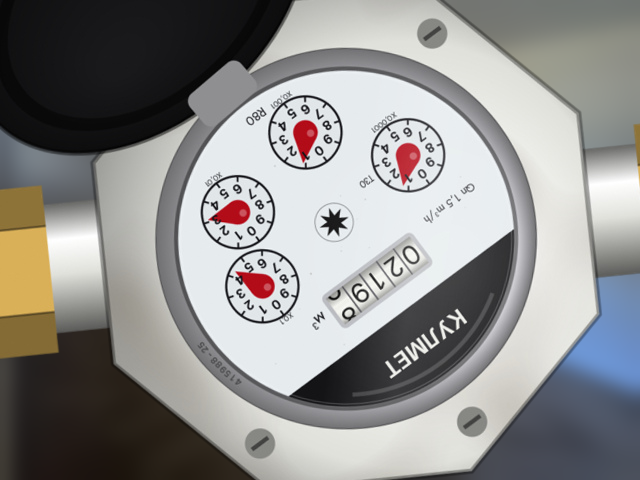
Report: 2198.4311,m³
